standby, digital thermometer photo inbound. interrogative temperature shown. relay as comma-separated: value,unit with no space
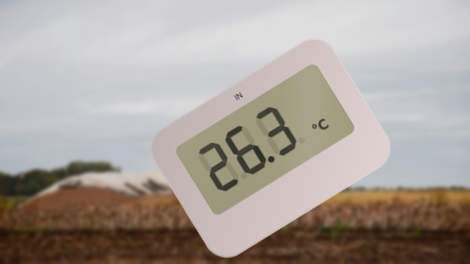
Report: 26.3,°C
